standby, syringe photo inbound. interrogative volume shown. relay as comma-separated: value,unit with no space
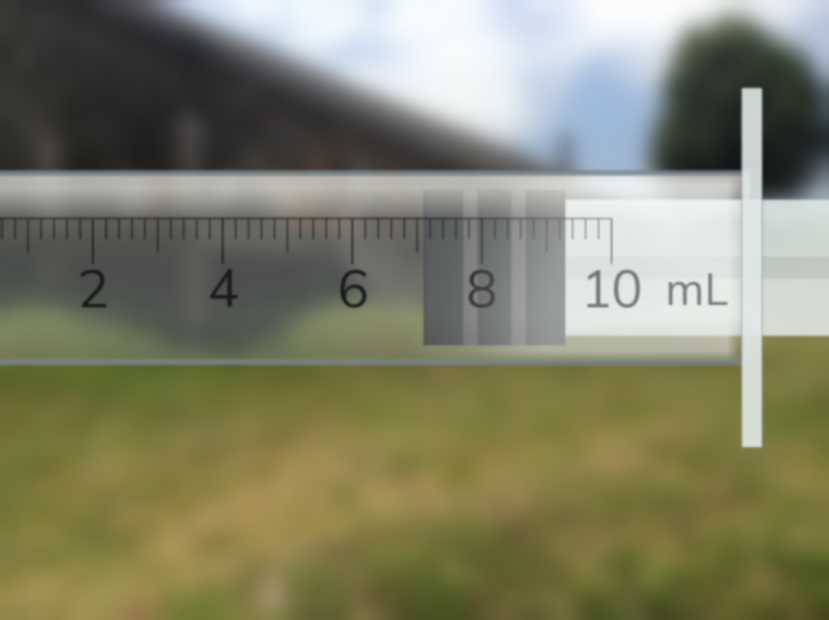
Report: 7.1,mL
